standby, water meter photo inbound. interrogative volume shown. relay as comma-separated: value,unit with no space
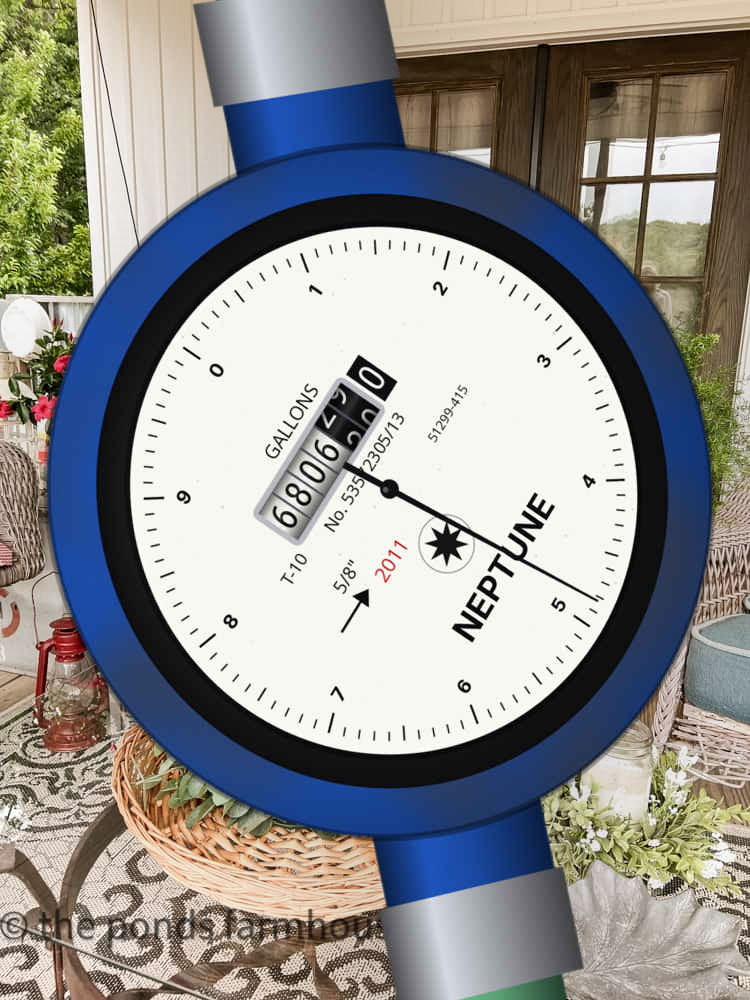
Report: 6806294.8,gal
